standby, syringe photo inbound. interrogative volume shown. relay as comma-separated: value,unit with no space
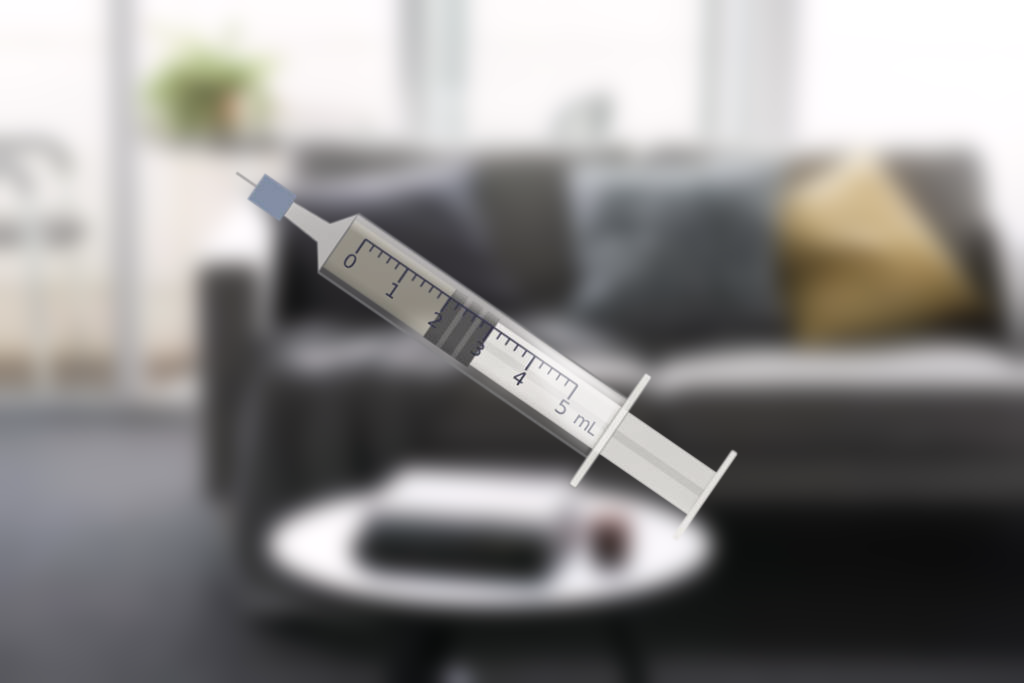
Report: 2,mL
